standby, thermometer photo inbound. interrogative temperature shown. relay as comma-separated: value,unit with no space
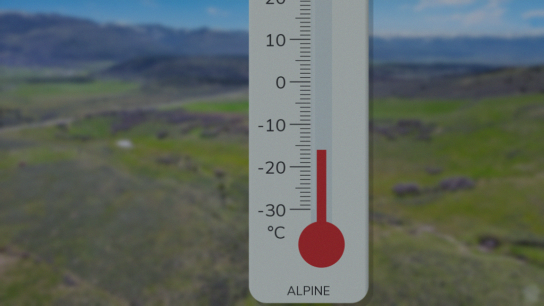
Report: -16,°C
